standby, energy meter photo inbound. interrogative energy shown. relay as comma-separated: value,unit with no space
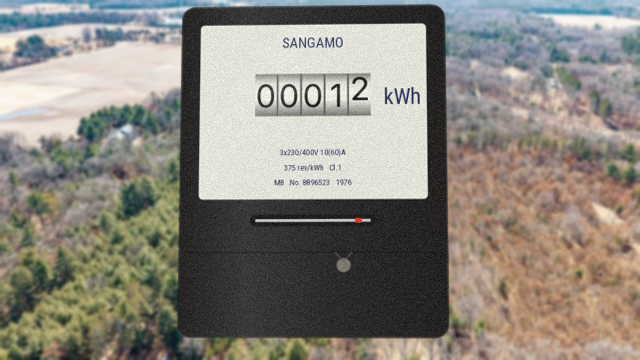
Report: 12,kWh
